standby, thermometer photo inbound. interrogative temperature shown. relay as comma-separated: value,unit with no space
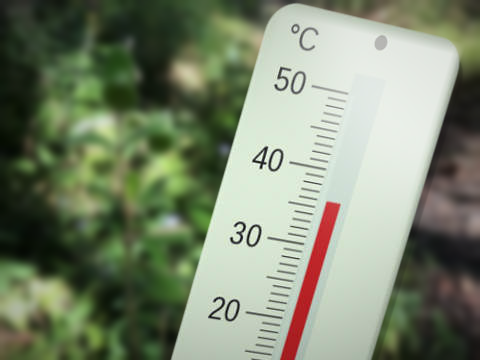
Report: 36,°C
